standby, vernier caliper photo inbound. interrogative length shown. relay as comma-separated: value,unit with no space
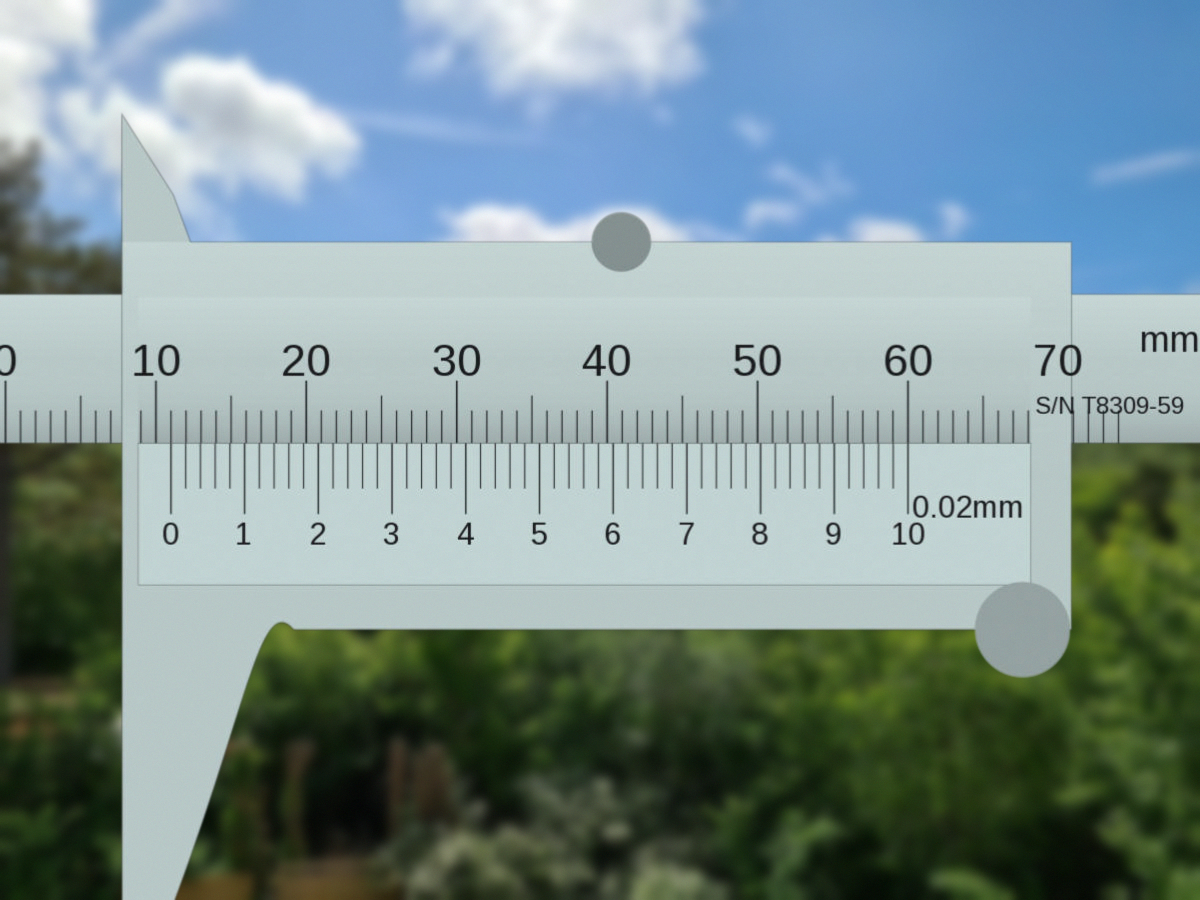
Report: 11.0,mm
